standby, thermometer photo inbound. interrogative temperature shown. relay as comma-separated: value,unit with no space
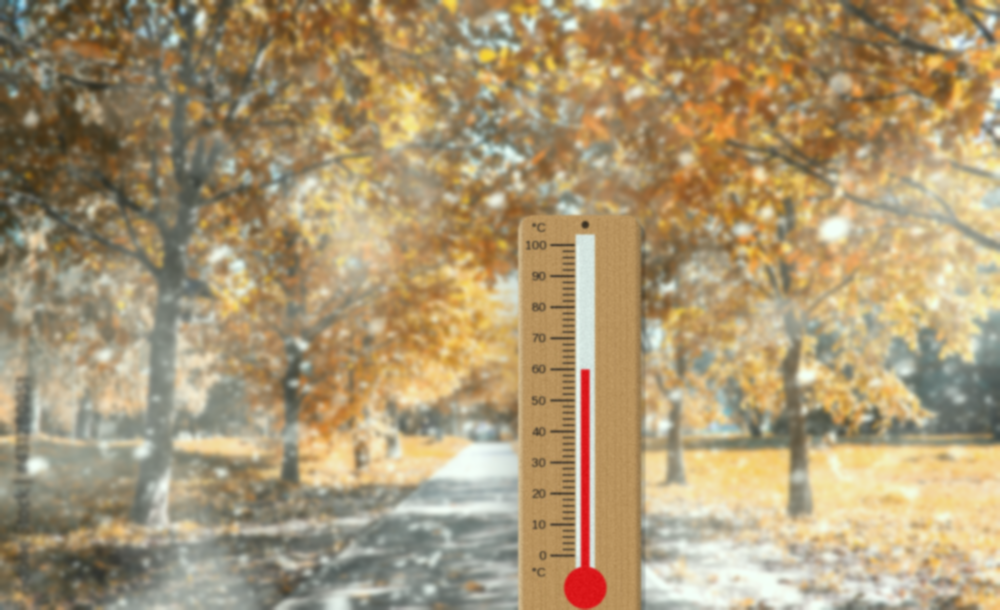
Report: 60,°C
